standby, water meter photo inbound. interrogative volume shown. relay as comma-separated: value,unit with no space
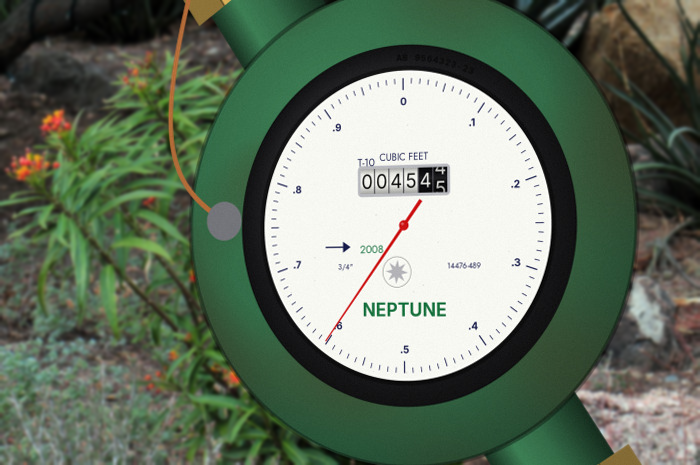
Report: 4544.60,ft³
